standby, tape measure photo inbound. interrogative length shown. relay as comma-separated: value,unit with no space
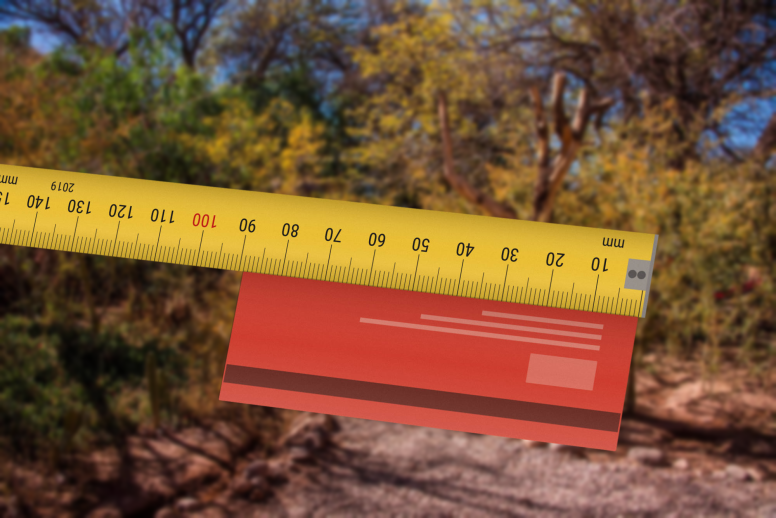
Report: 89,mm
